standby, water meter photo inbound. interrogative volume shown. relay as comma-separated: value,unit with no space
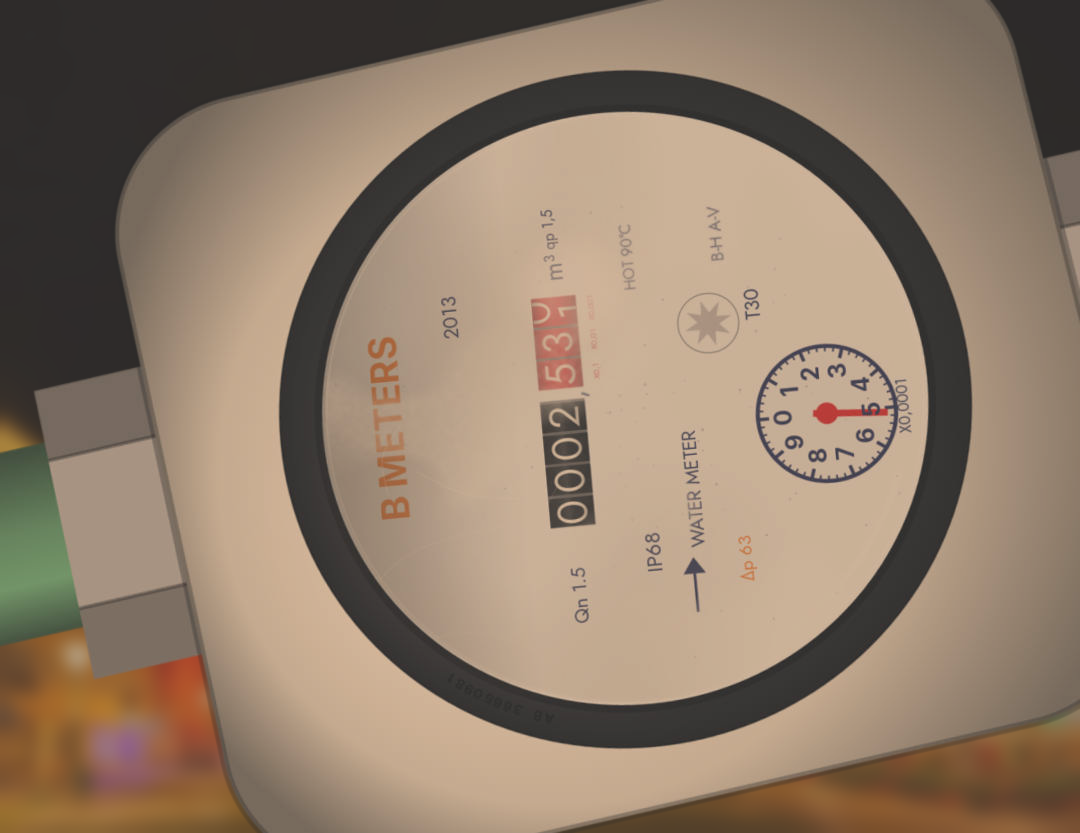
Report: 2.5305,m³
